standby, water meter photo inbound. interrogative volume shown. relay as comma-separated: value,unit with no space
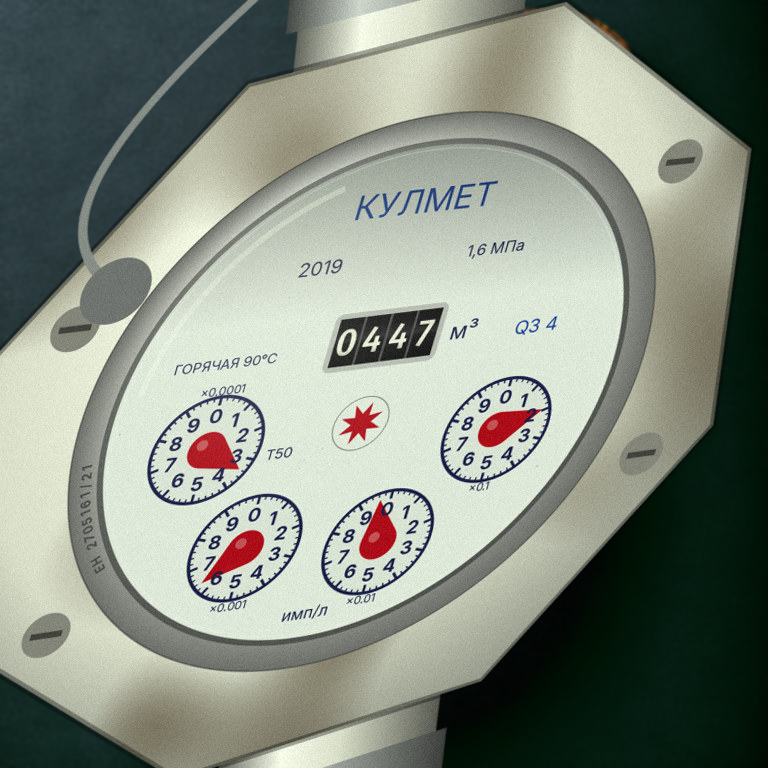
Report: 447.1963,m³
